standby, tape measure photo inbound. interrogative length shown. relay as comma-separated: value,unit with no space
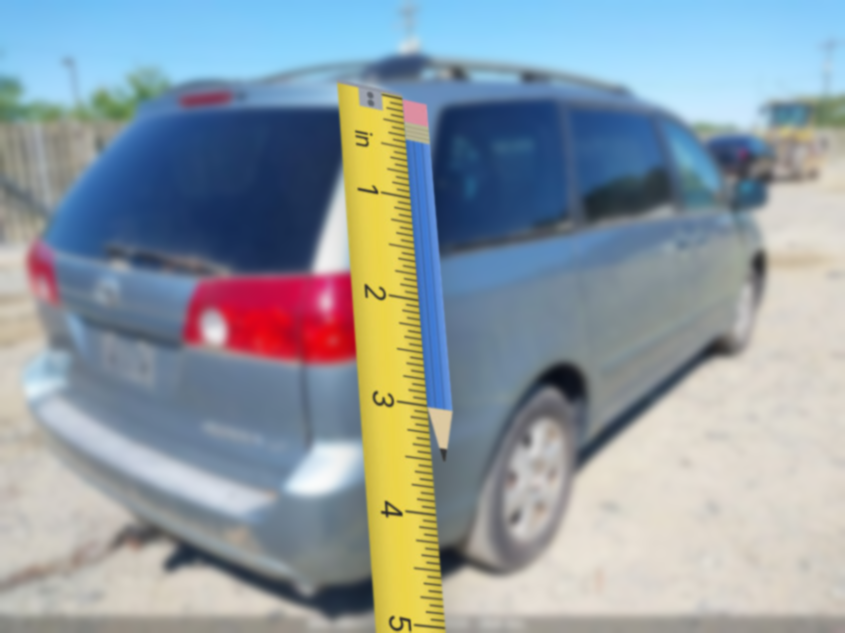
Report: 3.5,in
